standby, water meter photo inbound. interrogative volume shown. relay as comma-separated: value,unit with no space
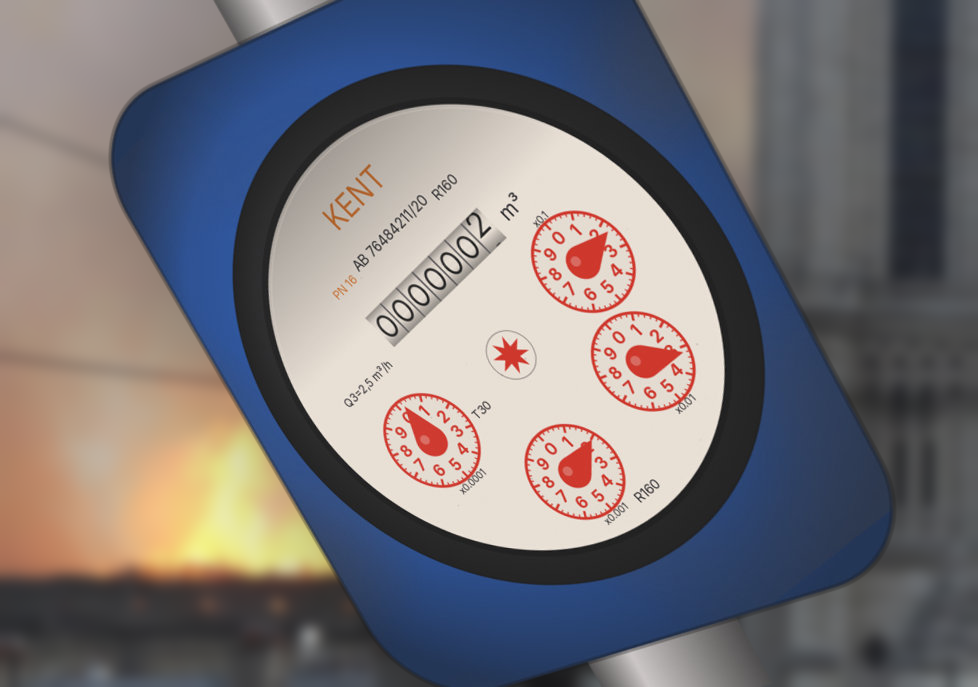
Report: 2.2320,m³
